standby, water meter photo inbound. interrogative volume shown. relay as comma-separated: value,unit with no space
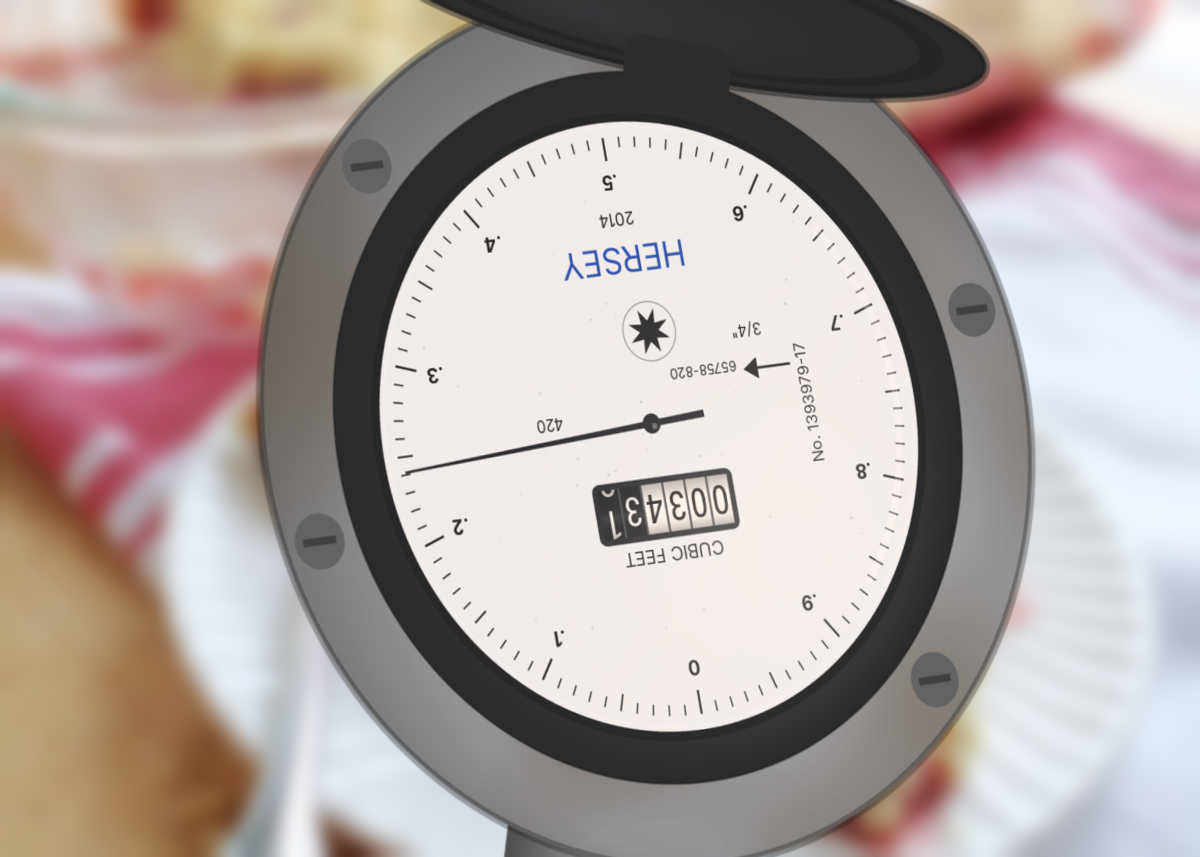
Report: 3431.24,ft³
